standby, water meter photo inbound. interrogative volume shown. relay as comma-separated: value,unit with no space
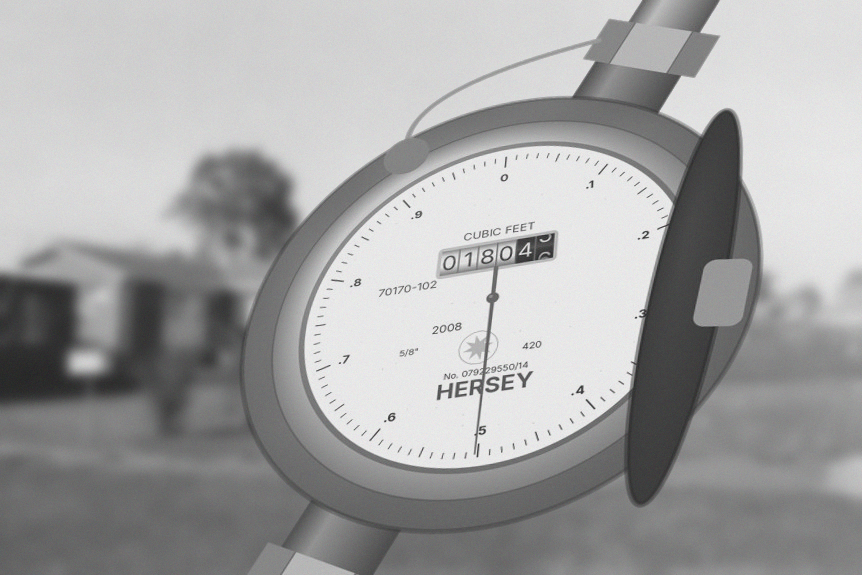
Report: 18045.50,ft³
